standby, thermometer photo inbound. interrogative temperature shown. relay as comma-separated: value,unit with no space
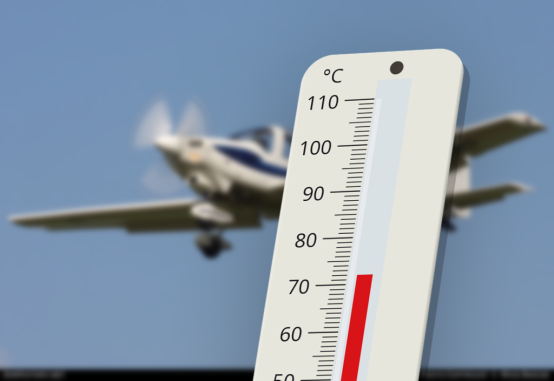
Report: 72,°C
